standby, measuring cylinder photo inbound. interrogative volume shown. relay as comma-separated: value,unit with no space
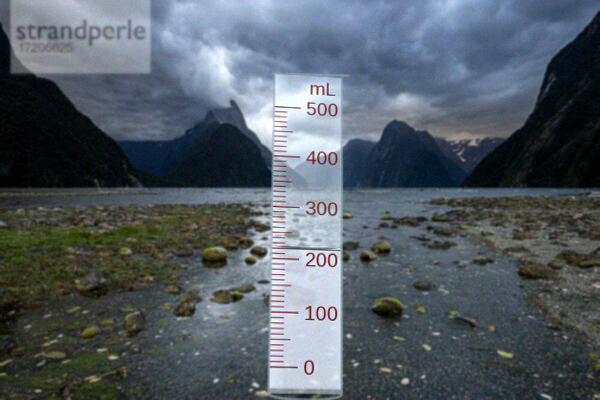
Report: 220,mL
